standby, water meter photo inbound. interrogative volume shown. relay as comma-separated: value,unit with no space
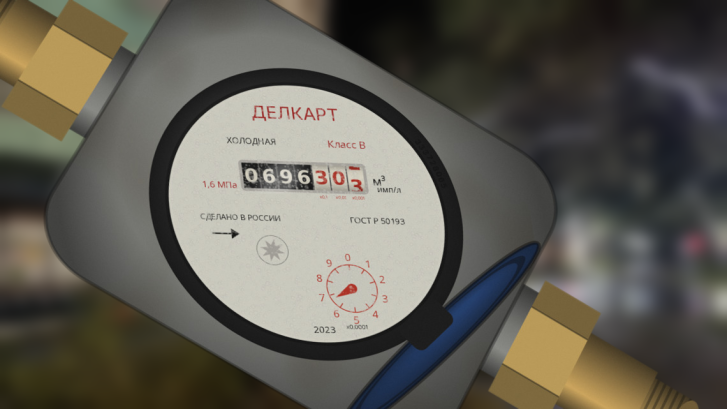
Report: 696.3026,m³
